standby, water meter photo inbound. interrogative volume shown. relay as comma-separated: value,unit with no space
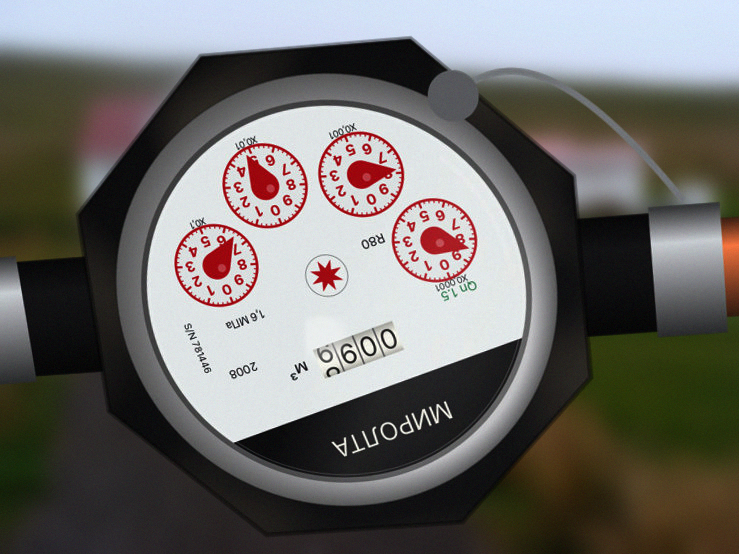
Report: 98.6478,m³
